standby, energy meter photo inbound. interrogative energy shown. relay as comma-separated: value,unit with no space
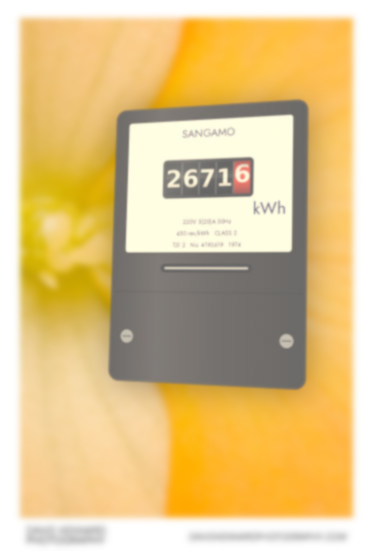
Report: 2671.6,kWh
